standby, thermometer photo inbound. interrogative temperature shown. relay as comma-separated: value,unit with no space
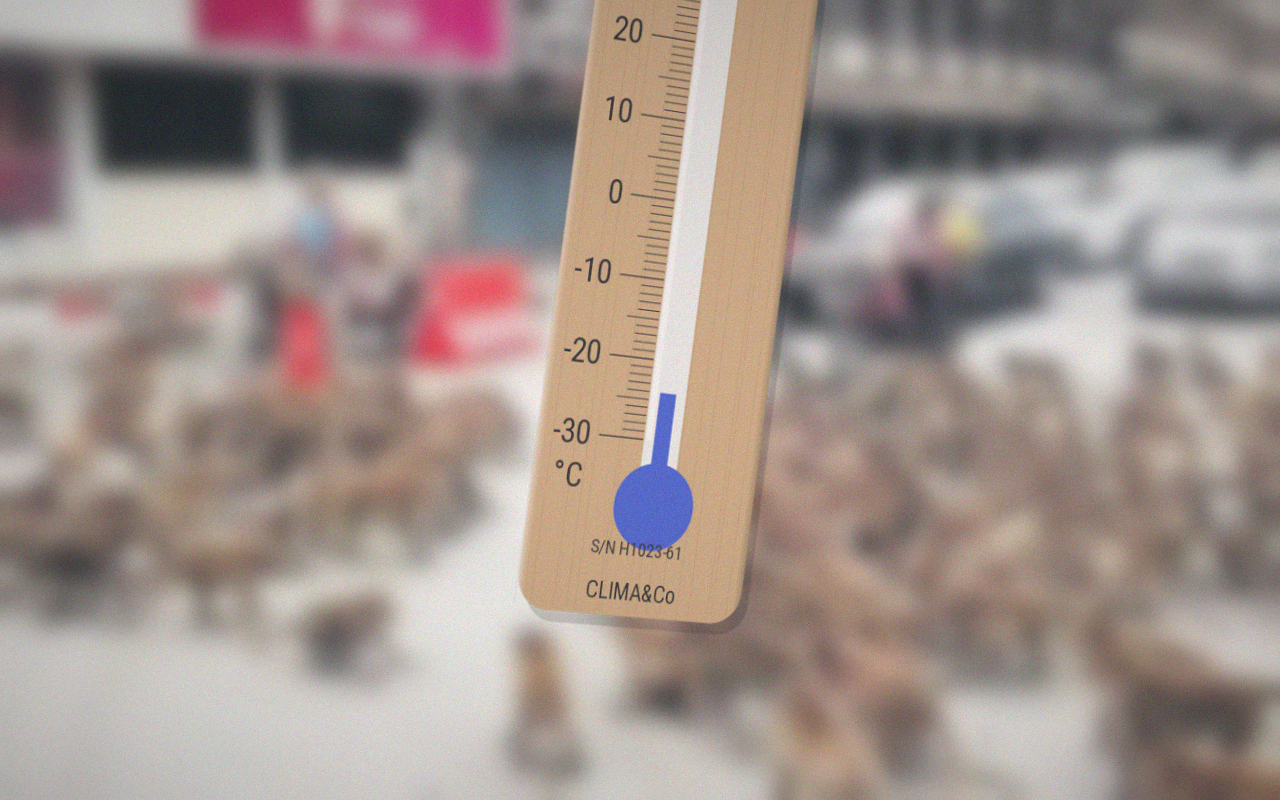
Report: -24,°C
